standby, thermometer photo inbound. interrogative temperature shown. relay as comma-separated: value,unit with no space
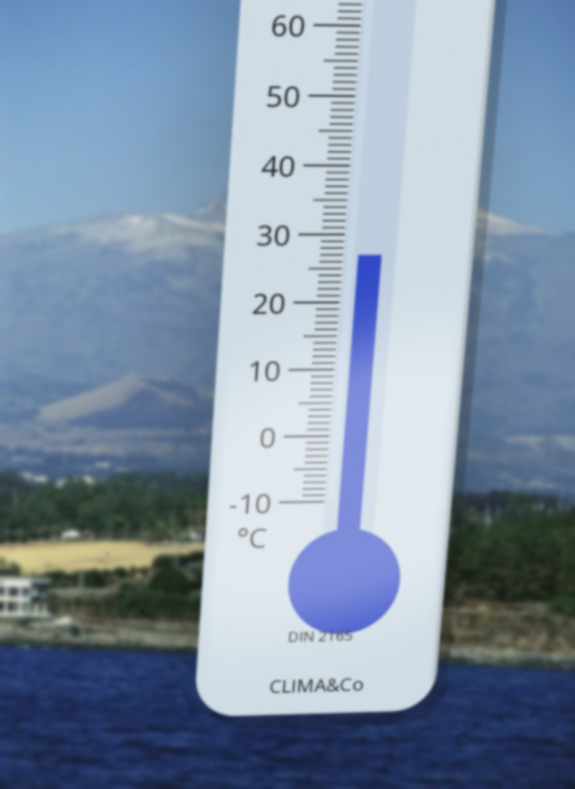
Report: 27,°C
